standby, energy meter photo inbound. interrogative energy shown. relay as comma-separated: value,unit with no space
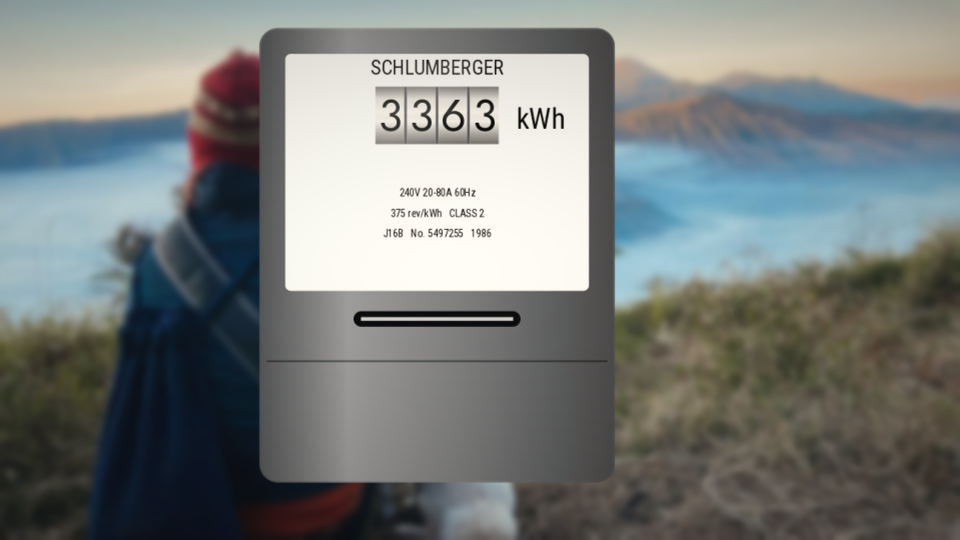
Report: 3363,kWh
